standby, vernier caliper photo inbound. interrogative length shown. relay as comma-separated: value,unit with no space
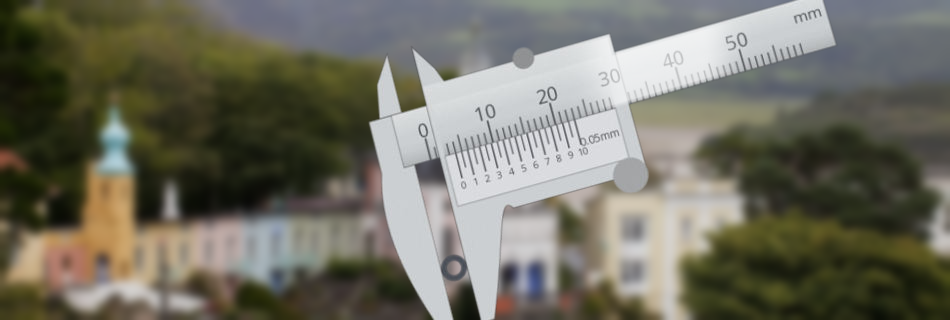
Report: 4.0,mm
